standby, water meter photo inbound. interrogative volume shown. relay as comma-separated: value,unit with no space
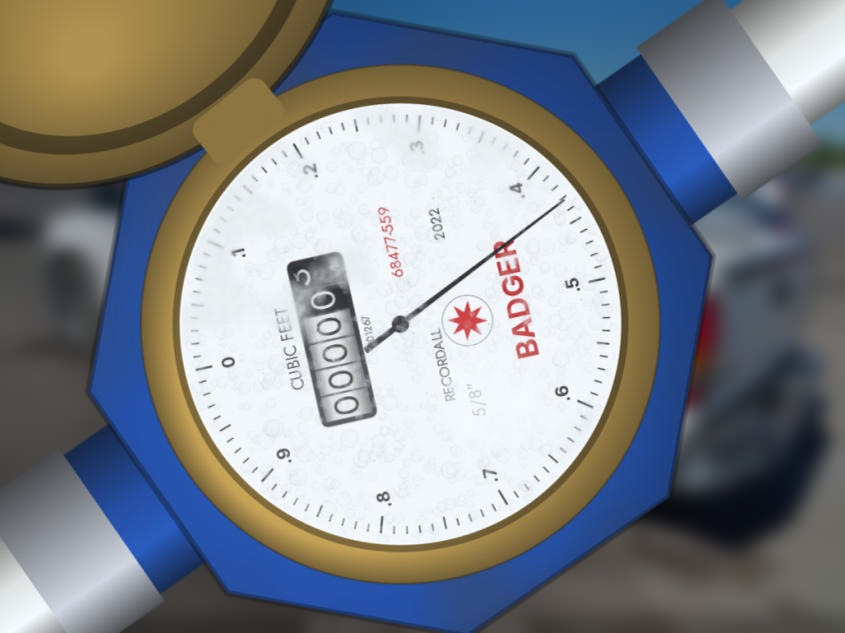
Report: 3.43,ft³
